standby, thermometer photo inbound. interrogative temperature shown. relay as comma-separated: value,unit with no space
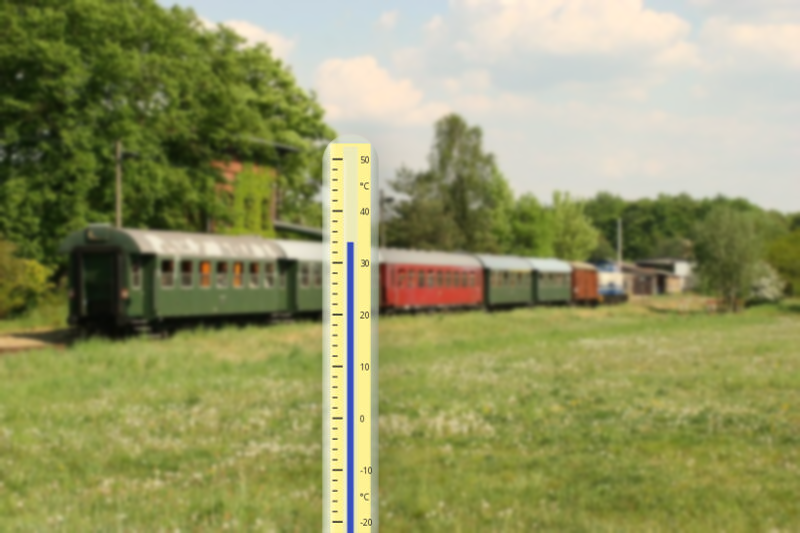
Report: 34,°C
